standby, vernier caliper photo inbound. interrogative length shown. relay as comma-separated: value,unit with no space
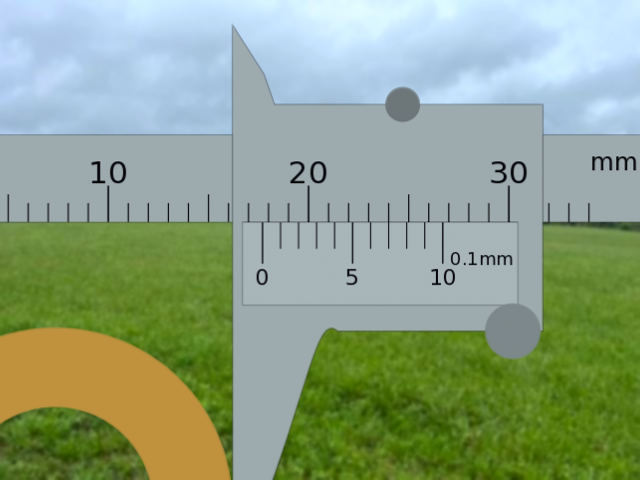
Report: 17.7,mm
